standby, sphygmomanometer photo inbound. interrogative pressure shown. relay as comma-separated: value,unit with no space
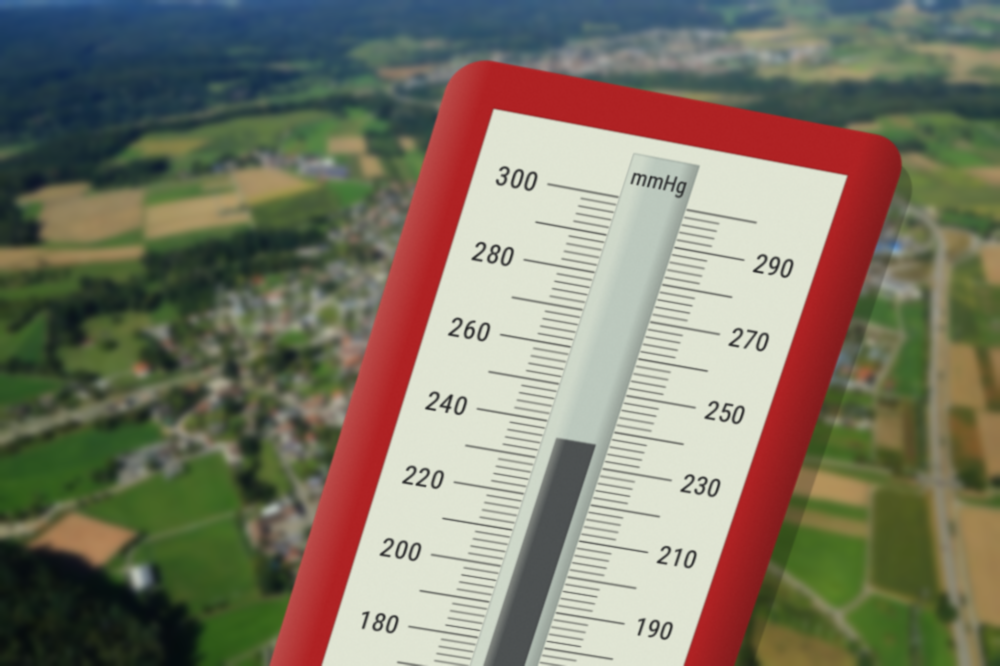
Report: 236,mmHg
